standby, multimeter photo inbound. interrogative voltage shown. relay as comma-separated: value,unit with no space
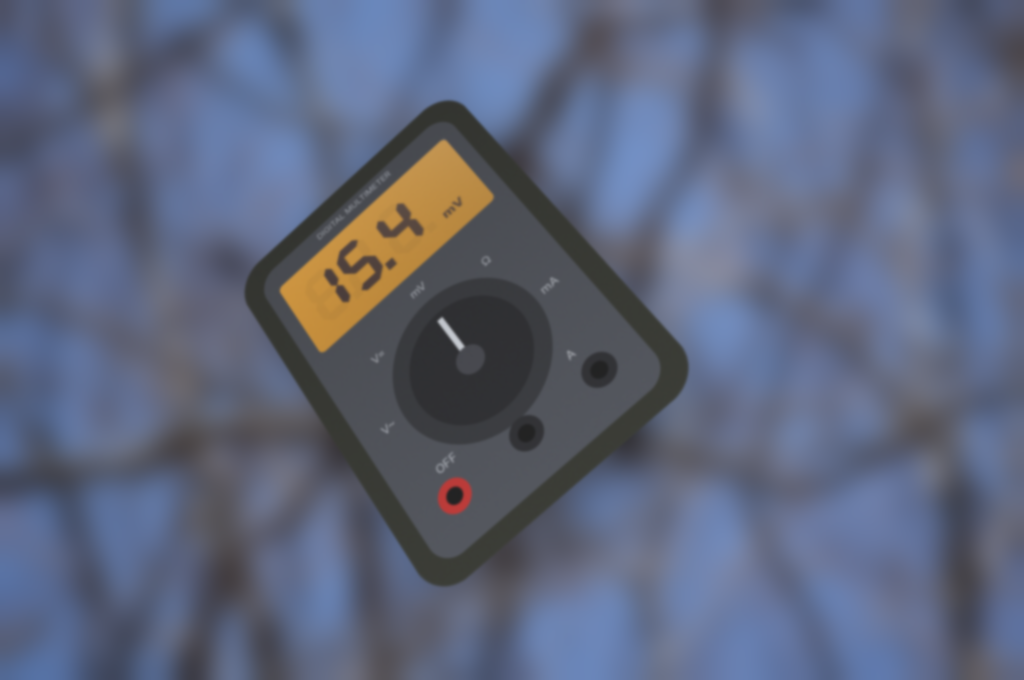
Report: 15.4,mV
